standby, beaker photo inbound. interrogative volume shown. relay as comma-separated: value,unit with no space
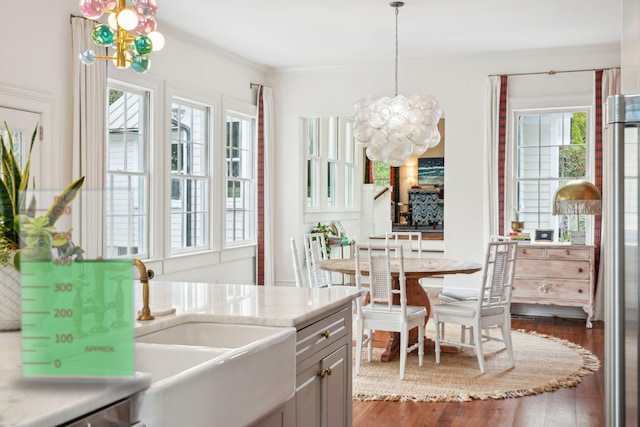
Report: 400,mL
